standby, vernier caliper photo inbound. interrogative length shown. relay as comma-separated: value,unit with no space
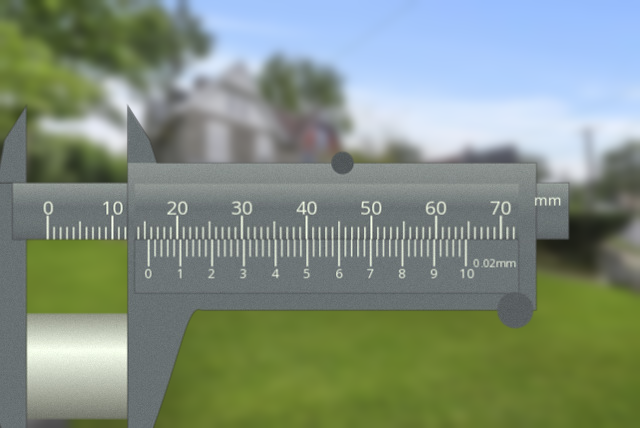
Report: 15.6,mm
